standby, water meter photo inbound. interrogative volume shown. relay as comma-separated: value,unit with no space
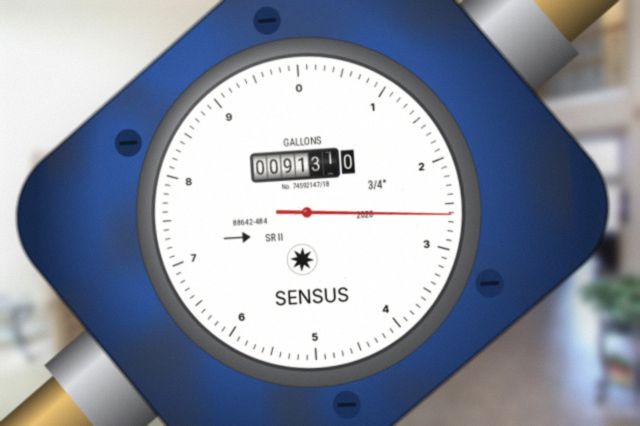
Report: 91312.6,gal
